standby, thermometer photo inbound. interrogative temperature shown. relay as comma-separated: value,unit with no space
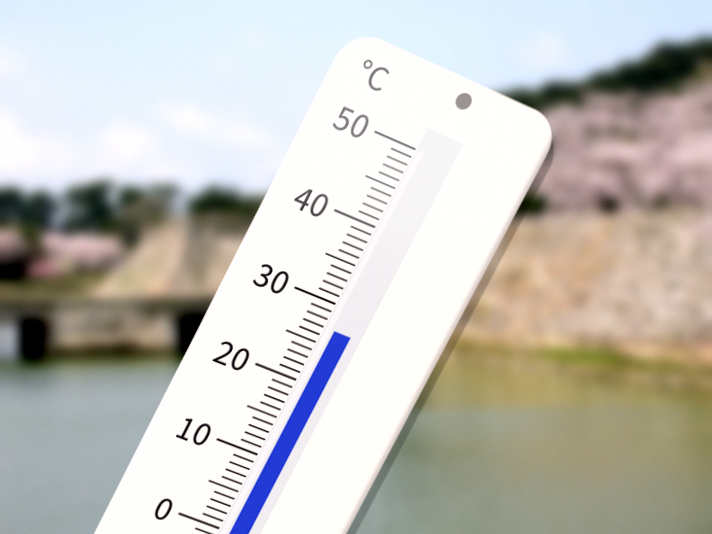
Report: 27,°C
